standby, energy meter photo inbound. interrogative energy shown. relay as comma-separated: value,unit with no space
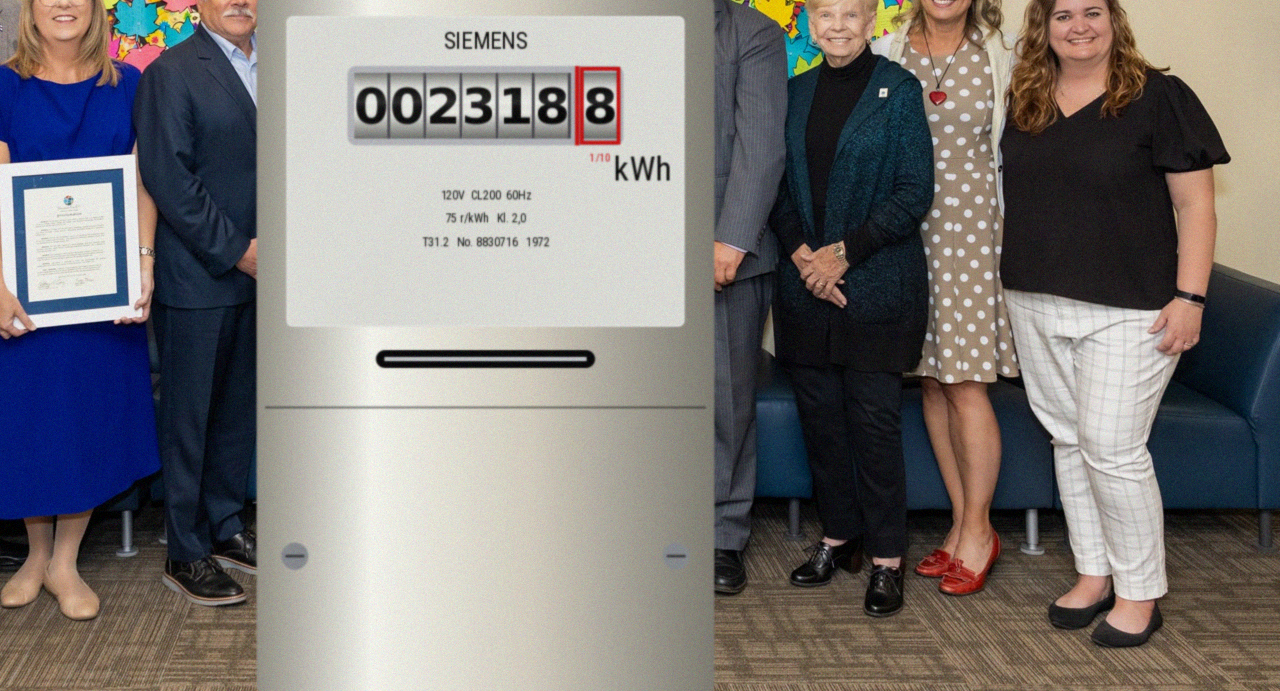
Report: 2318.8,kWh
